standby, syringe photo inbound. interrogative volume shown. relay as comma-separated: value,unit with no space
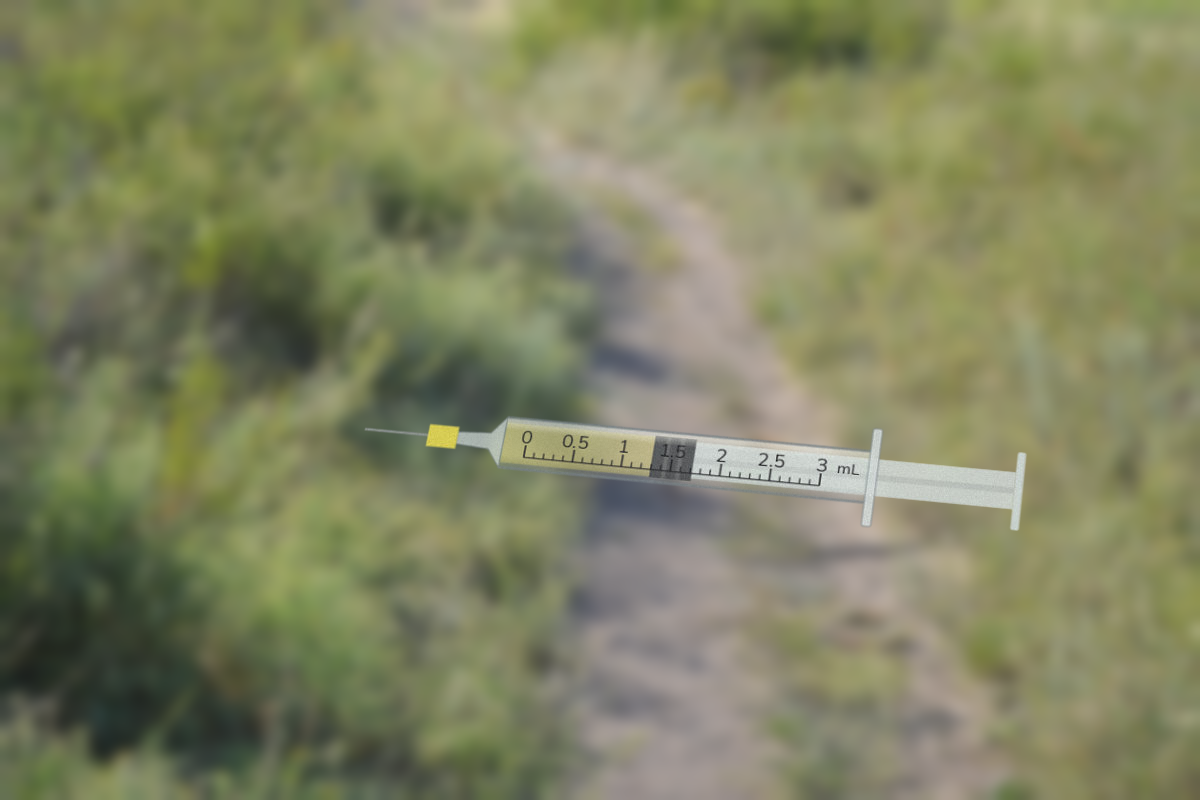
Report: 1.3,mL
